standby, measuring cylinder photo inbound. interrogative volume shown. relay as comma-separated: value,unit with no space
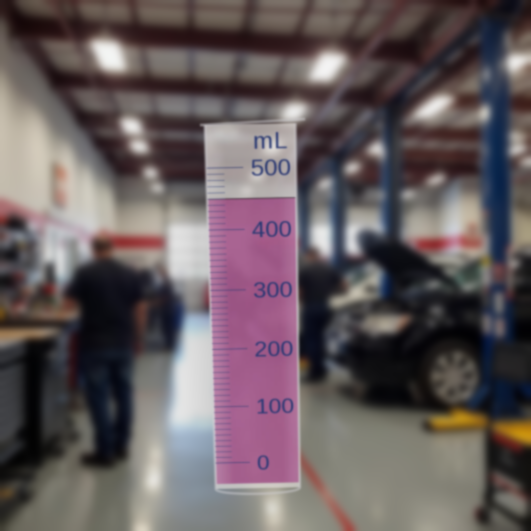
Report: 450,mL
